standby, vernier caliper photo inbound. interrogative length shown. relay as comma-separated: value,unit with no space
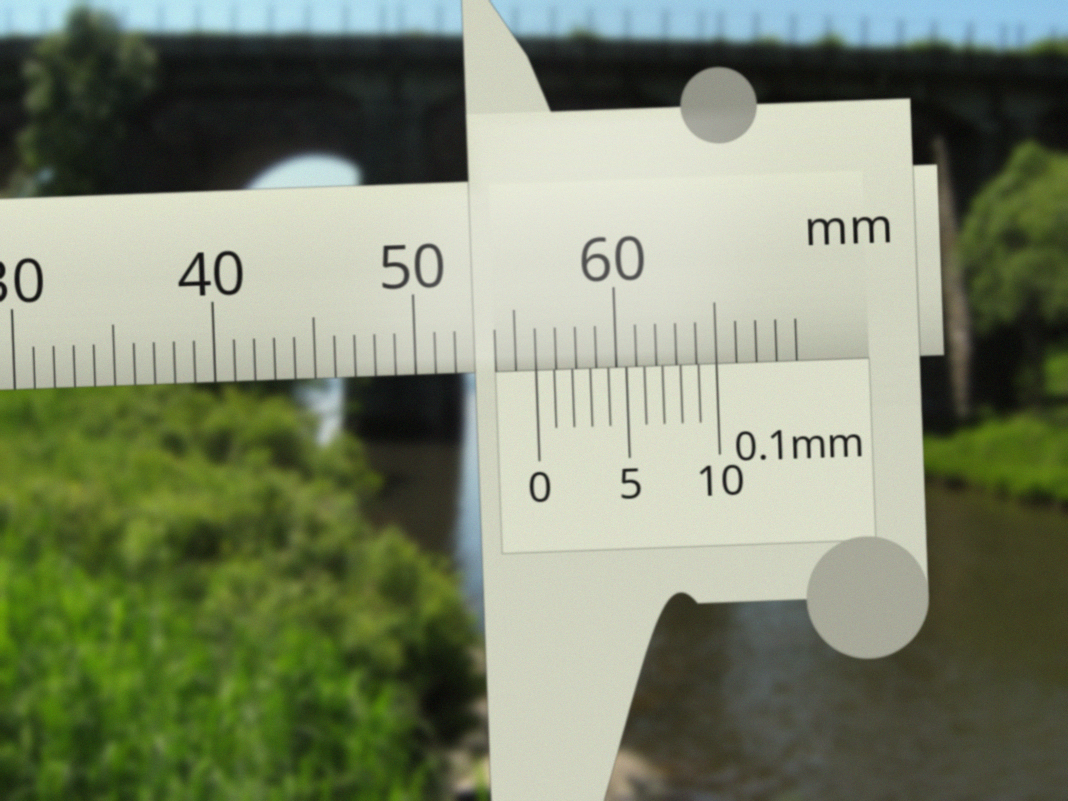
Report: 56.0,mm
